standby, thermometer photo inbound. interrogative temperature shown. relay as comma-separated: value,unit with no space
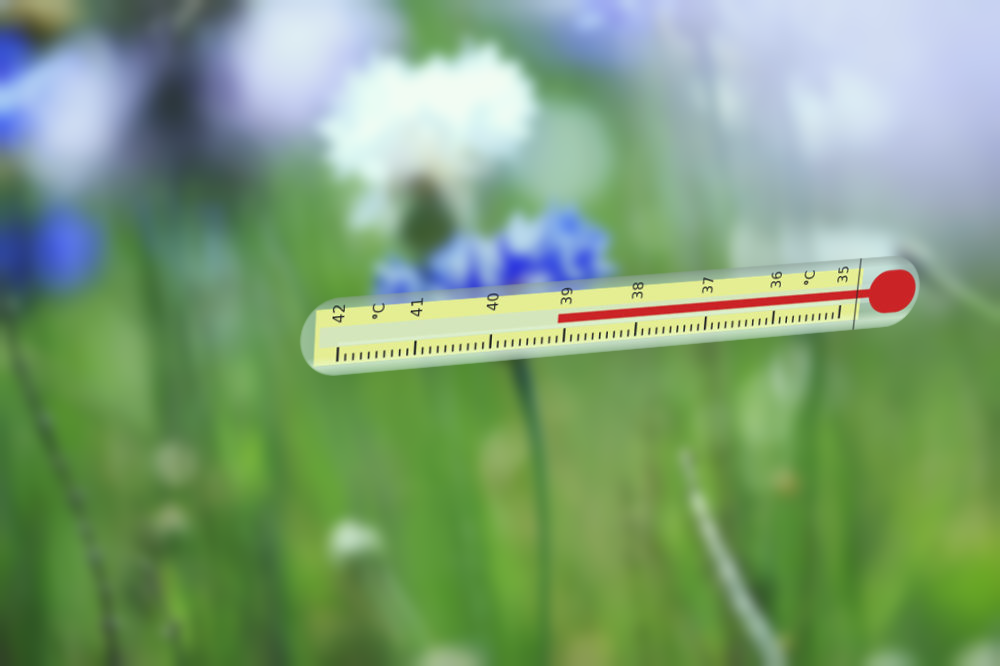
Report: 39.1,°C
